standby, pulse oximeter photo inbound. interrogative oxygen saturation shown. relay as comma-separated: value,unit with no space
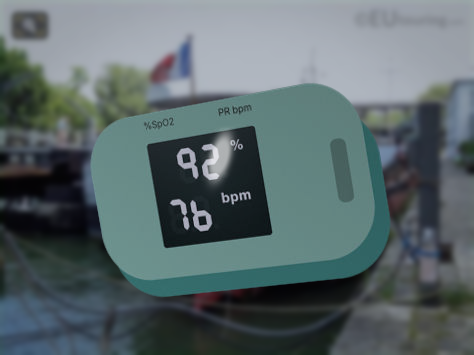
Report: 92,%
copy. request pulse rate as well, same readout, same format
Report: 76,bpm
